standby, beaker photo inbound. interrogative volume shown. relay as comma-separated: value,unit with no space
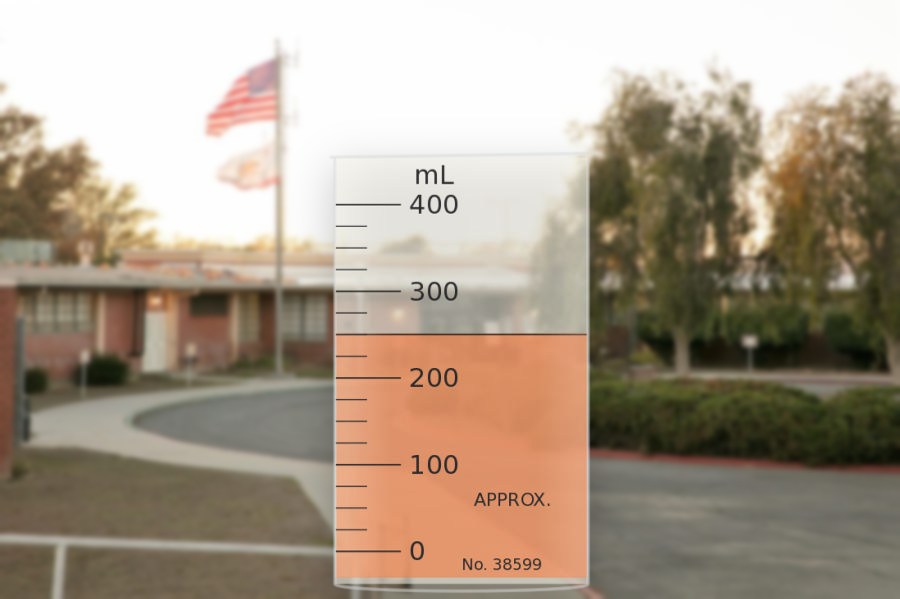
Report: 250,mL
